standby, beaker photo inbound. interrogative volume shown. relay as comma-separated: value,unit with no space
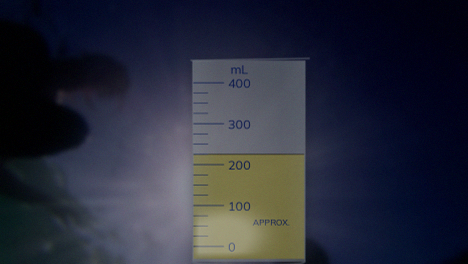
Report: 225,mL
